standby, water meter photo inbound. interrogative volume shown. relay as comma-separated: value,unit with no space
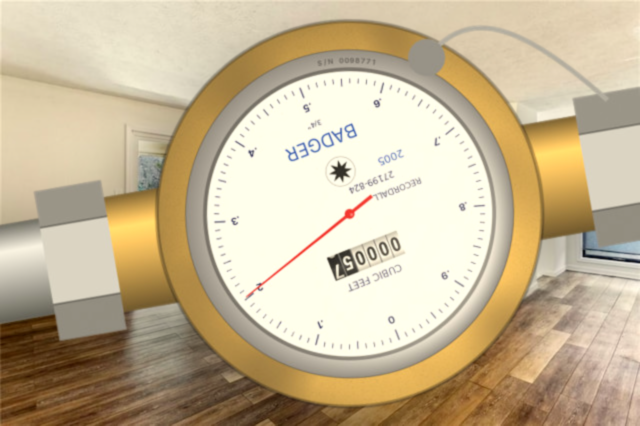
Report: 57.20,ft³
